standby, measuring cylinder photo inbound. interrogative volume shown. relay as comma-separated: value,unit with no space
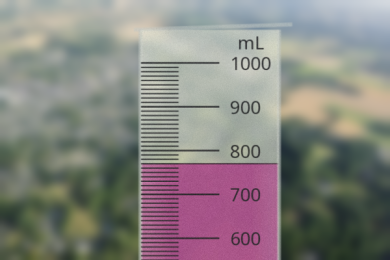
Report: 770,mL
